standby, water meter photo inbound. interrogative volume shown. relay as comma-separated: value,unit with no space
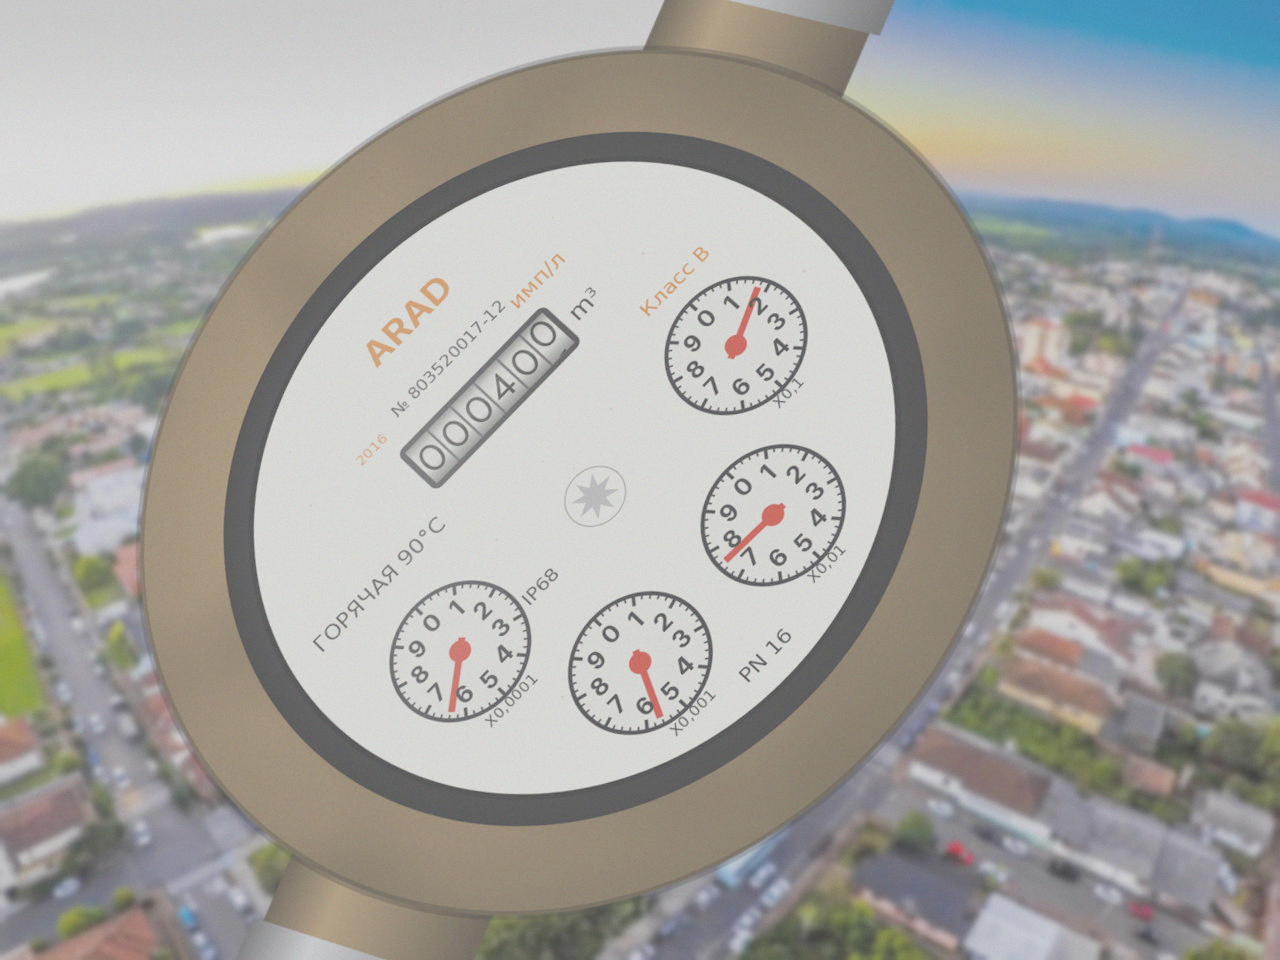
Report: 400.1756,m³
